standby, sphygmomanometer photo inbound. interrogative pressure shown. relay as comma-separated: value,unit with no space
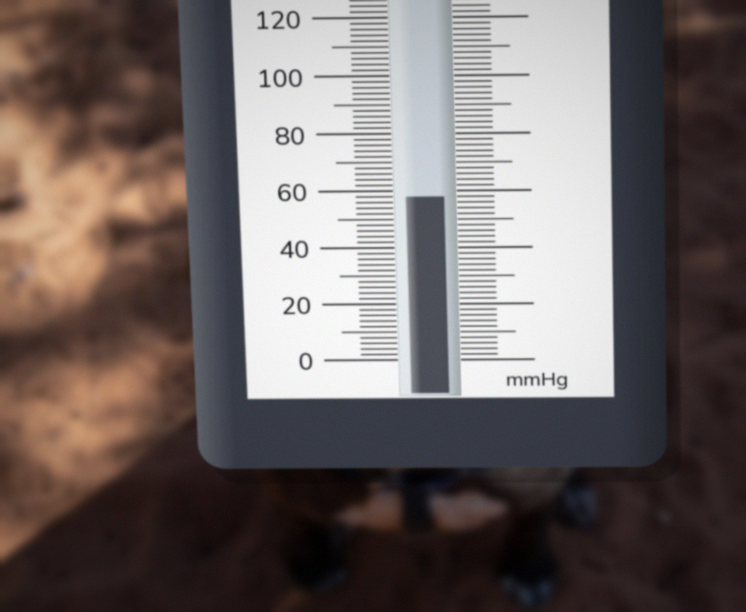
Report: 58,mmHg
